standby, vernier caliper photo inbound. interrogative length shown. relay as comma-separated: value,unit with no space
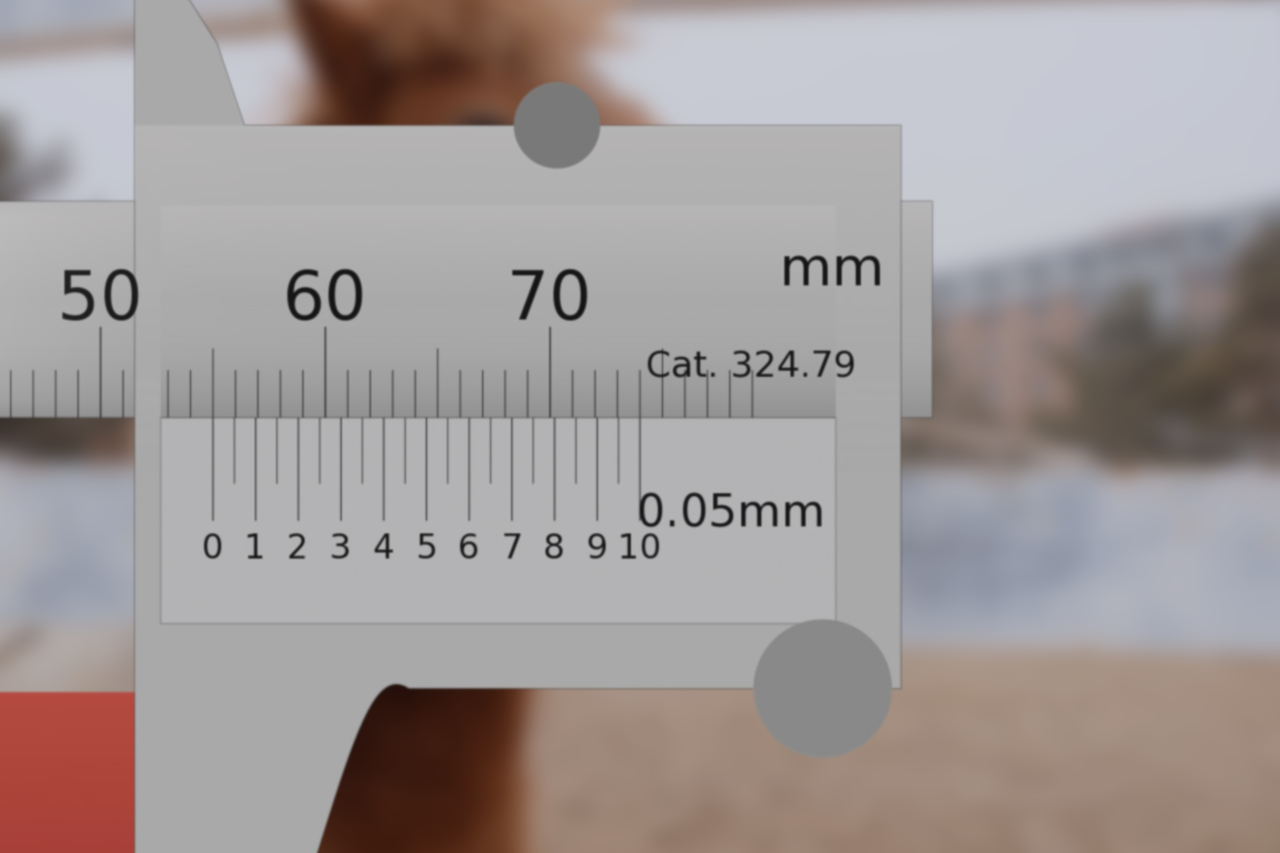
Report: 55.0,mm
